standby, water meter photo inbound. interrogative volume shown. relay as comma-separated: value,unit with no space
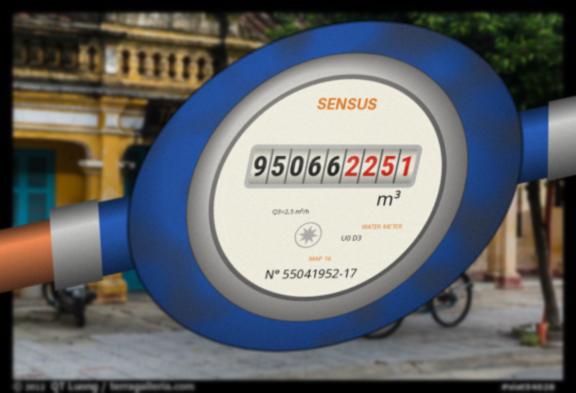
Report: 95066.2251,m³
